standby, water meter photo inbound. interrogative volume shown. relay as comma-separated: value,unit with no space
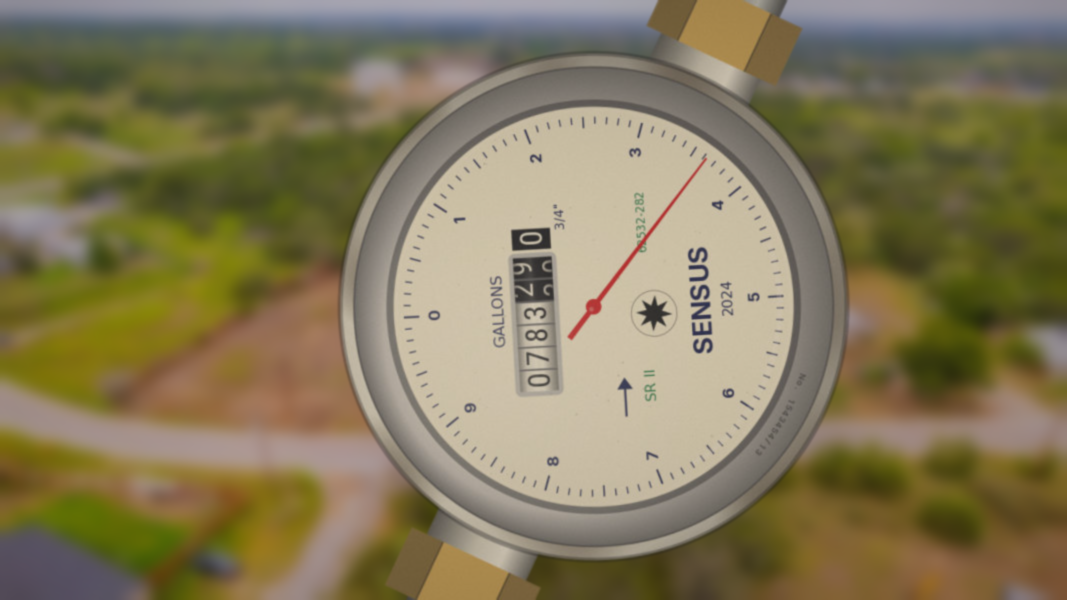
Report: 783293.6,gal
